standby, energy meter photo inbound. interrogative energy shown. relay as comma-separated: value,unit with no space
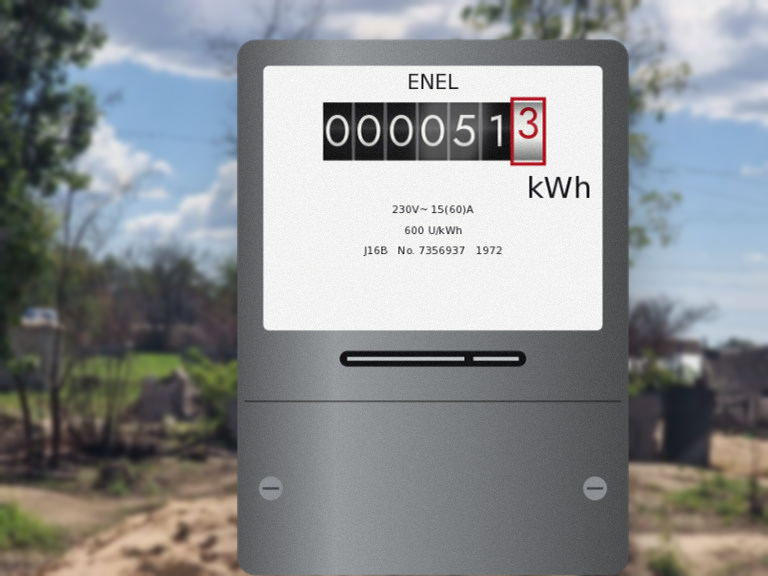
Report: 51.3,kWh
